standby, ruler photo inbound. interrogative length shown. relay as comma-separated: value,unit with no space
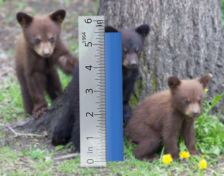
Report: 5.5,in
